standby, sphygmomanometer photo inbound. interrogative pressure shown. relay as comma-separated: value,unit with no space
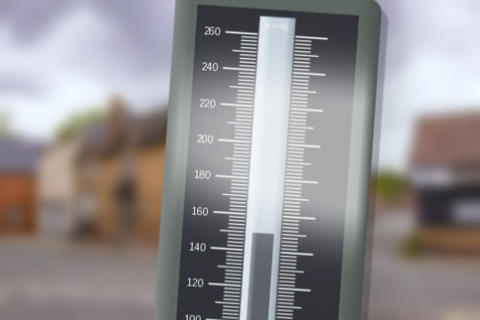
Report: 150,mmHg
